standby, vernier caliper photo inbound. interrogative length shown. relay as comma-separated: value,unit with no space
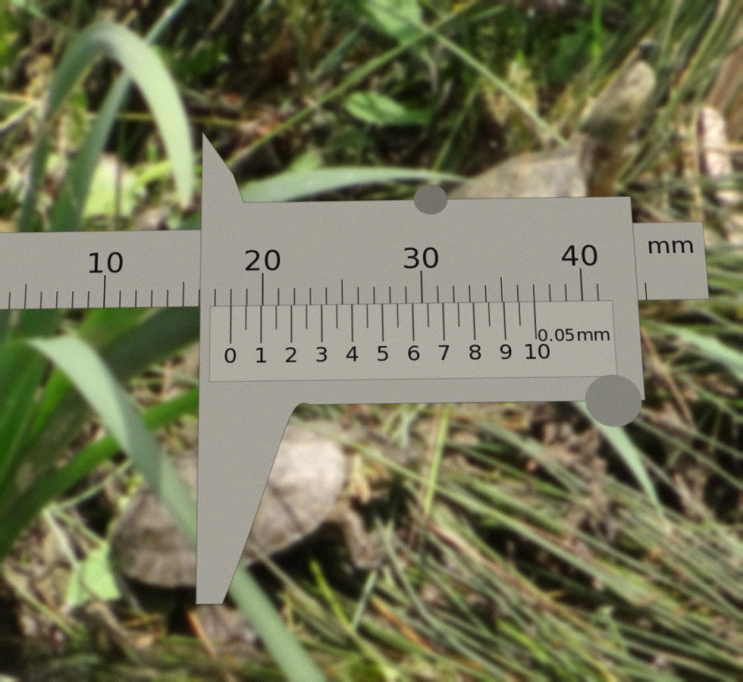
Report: 18.0,mm
